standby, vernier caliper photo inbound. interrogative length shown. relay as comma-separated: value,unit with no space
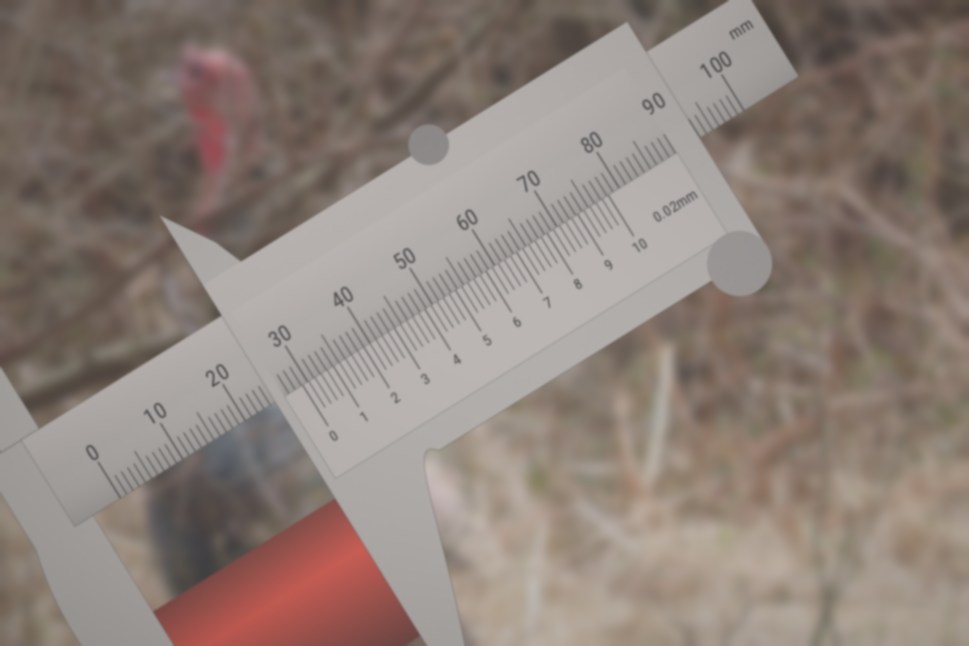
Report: 29.2,mm
